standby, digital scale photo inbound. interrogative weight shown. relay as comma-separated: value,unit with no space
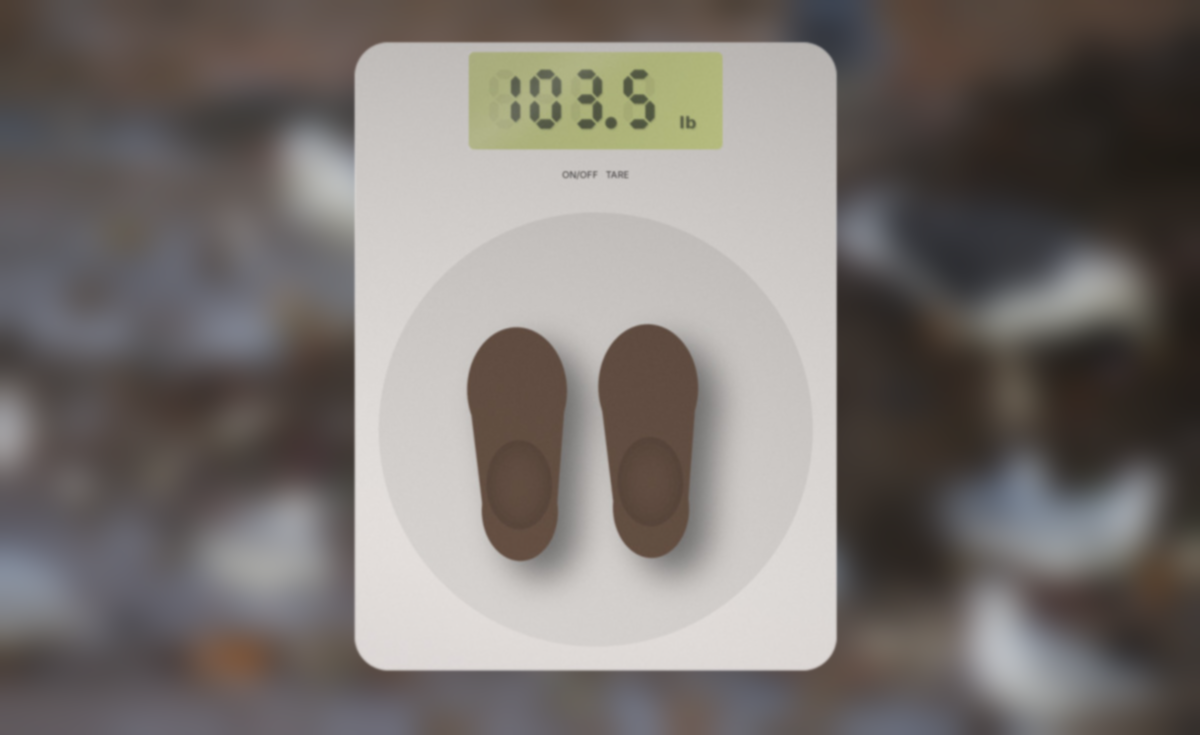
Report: 103.5,lb
